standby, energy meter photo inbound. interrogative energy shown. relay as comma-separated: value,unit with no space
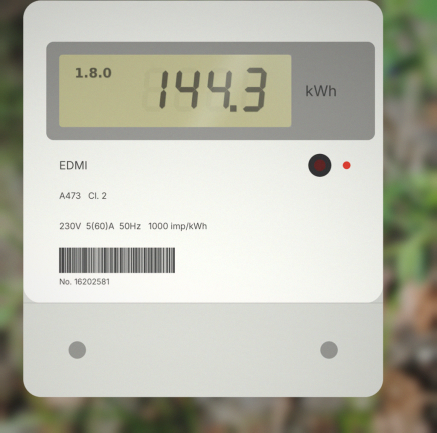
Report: 144.3,kWh
